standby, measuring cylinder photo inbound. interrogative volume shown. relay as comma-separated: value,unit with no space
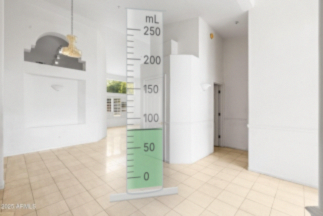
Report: 80,mL
